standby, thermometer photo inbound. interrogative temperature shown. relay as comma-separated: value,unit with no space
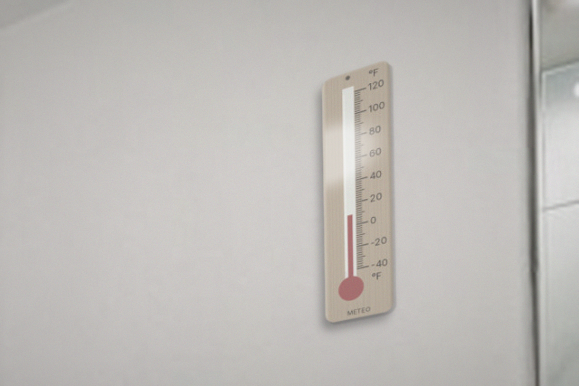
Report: 10,°F
